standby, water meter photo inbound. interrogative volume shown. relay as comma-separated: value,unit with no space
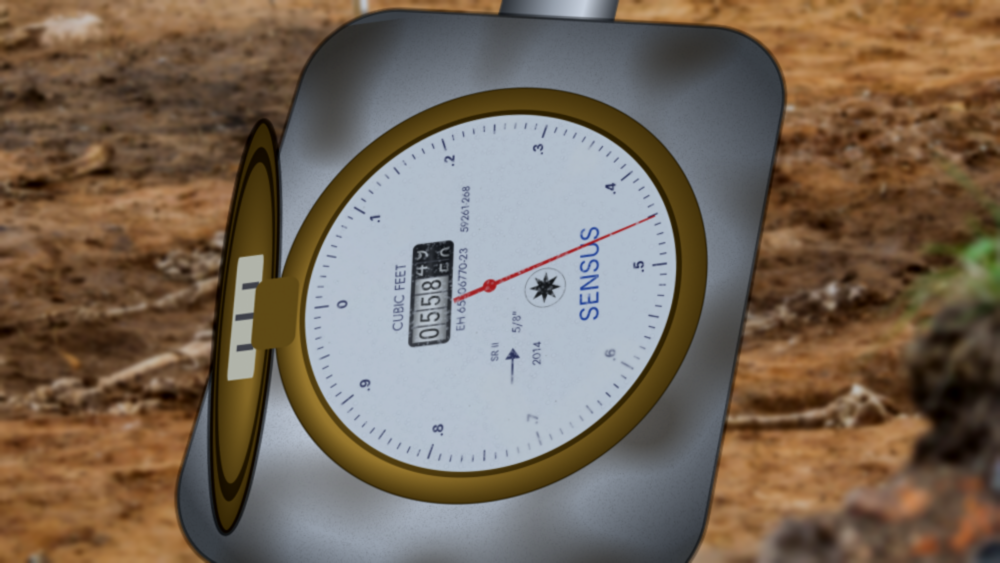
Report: 55849.45,ft³
